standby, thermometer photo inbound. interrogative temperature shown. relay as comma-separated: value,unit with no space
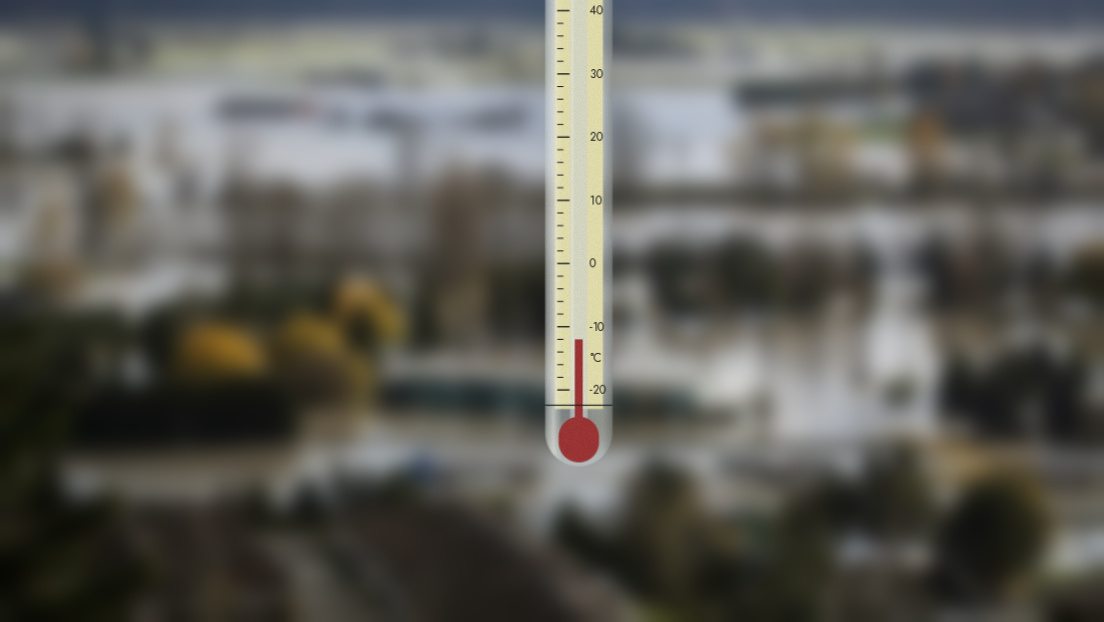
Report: -12,°C
